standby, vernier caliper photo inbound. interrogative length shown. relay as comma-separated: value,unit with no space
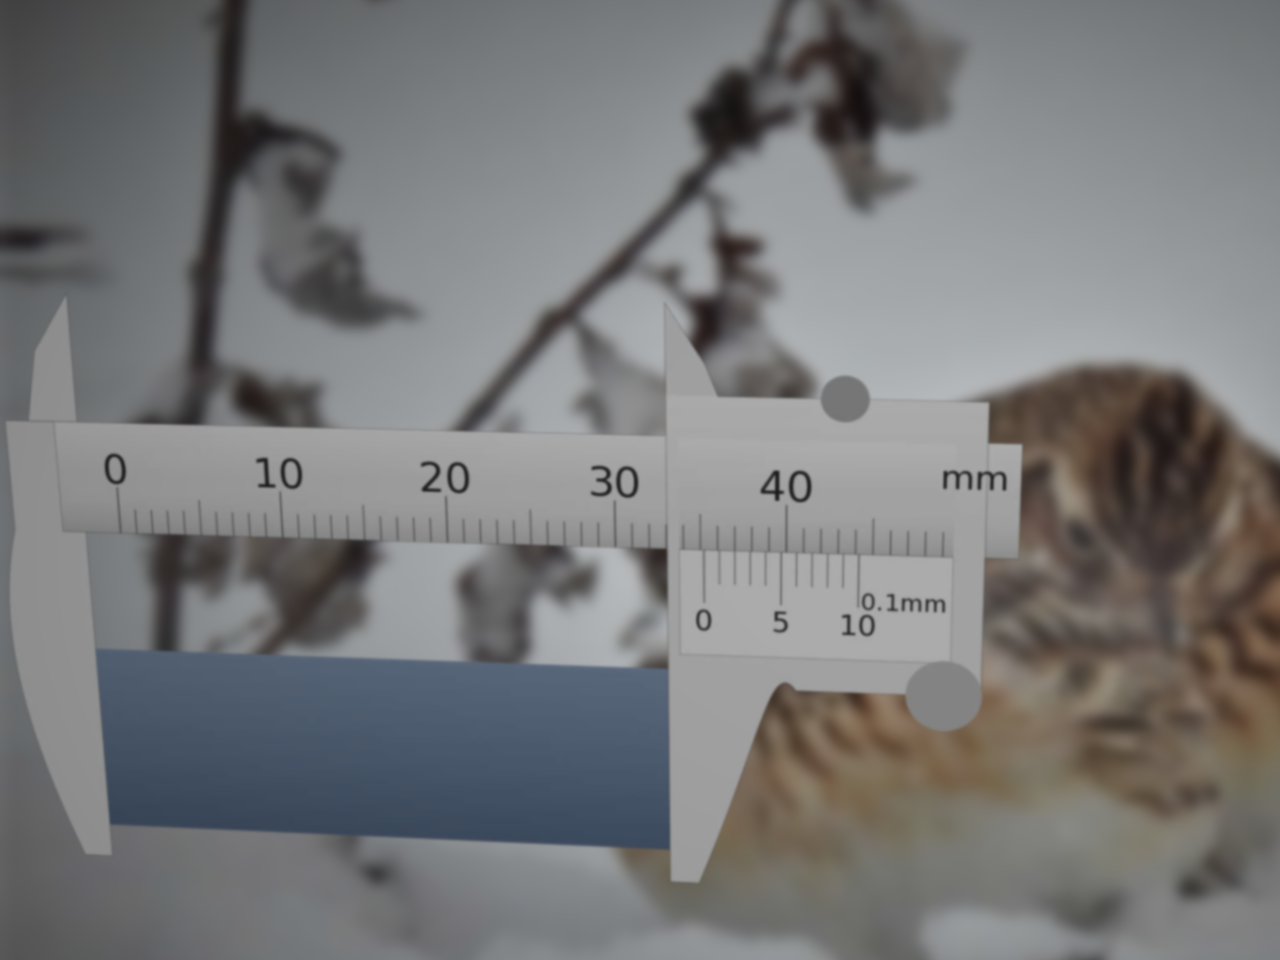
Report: 35.2,mm
